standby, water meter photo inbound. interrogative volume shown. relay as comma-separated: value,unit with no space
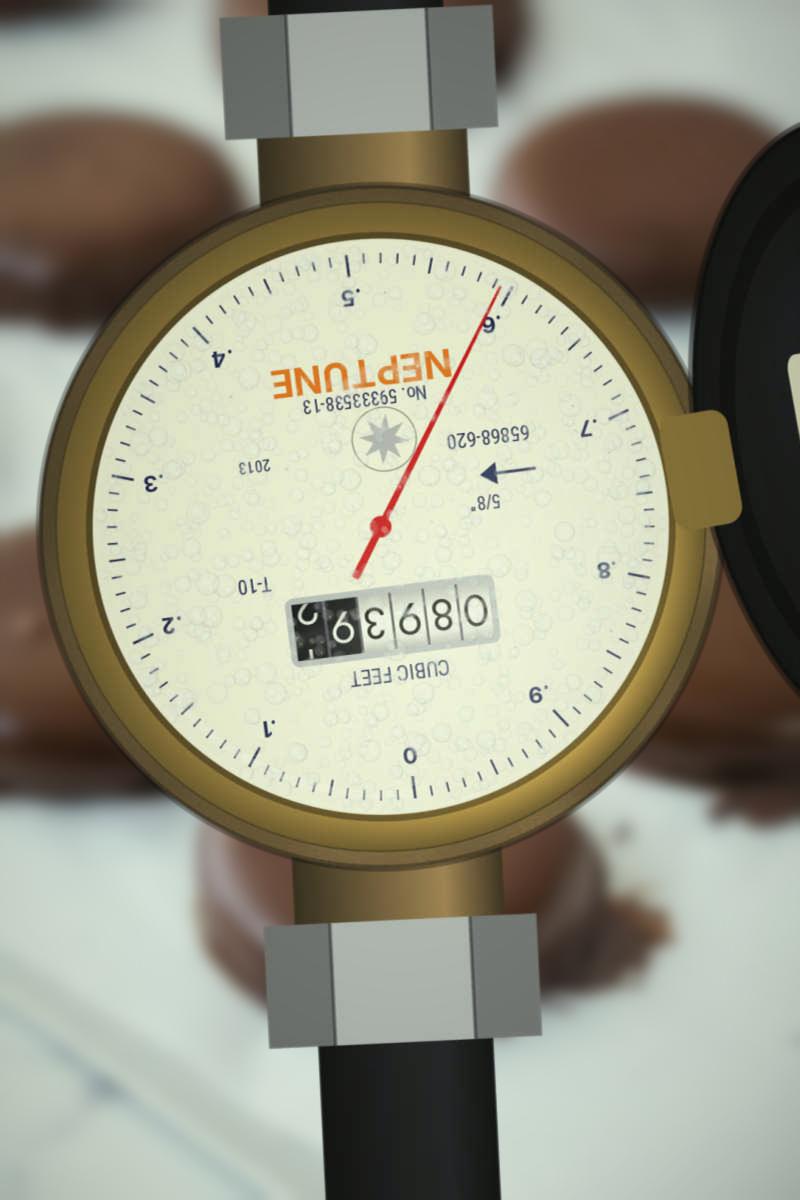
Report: 89391.59,ft³
